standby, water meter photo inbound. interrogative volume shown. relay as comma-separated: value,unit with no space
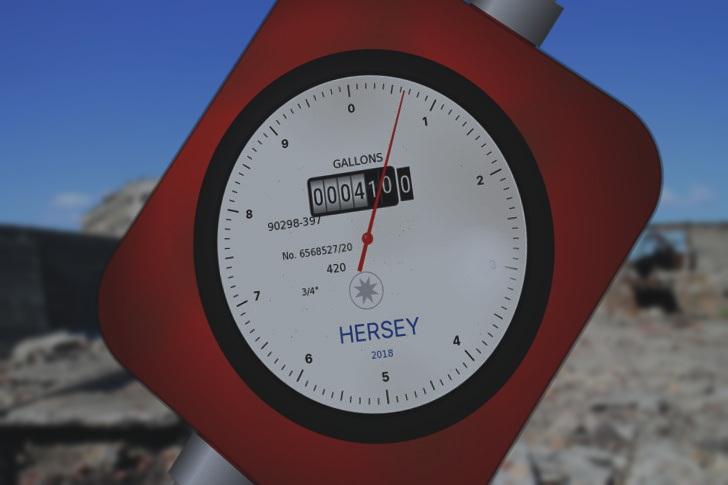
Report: 4100.6,gal
